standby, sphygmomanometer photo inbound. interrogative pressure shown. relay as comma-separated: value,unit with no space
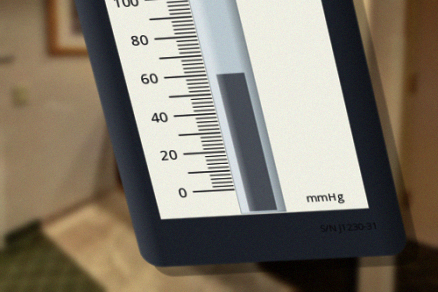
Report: 60,mmHg
